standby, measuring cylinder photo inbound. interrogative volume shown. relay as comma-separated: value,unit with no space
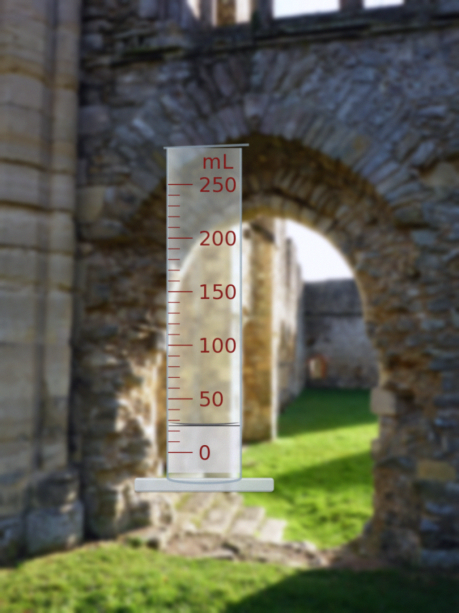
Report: 25,mL
